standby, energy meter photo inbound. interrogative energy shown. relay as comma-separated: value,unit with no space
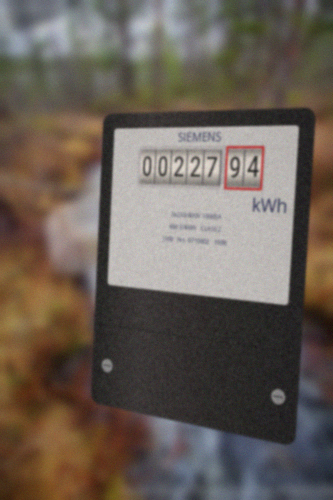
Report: 227.94,kWh
